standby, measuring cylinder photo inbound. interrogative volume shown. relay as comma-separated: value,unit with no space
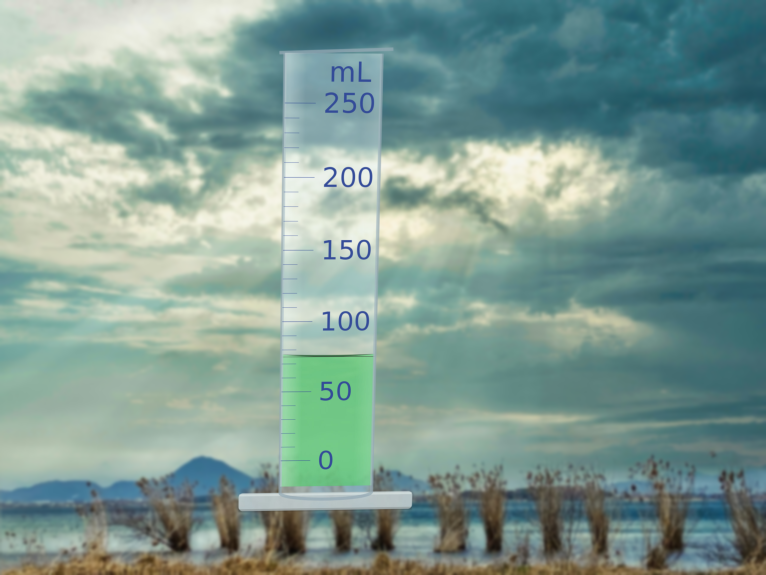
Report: 75,mL
